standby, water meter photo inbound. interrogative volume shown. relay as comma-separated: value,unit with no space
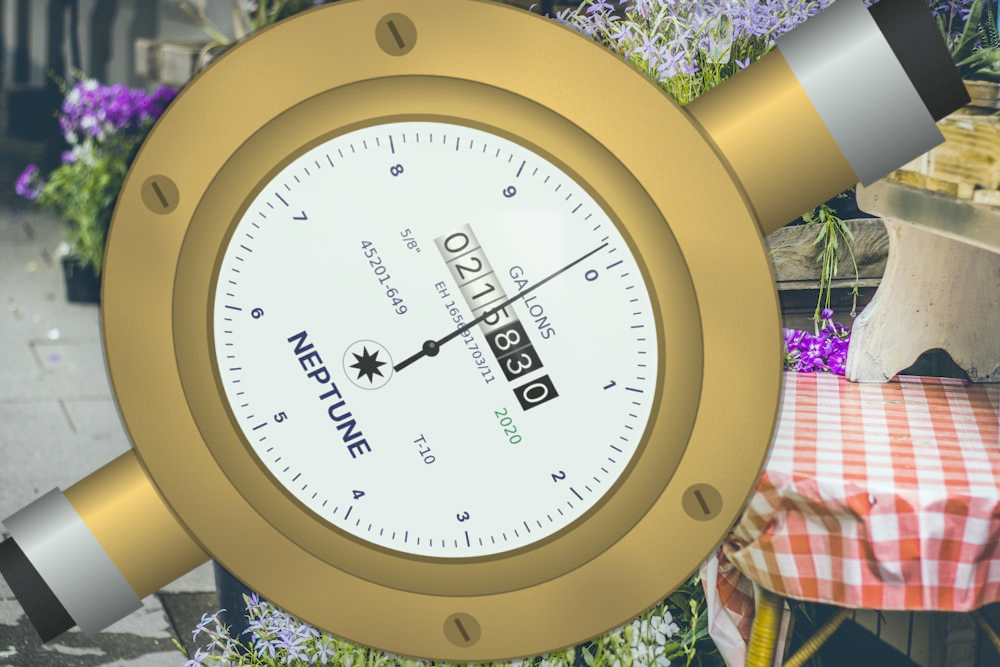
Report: 215829.8,gal
